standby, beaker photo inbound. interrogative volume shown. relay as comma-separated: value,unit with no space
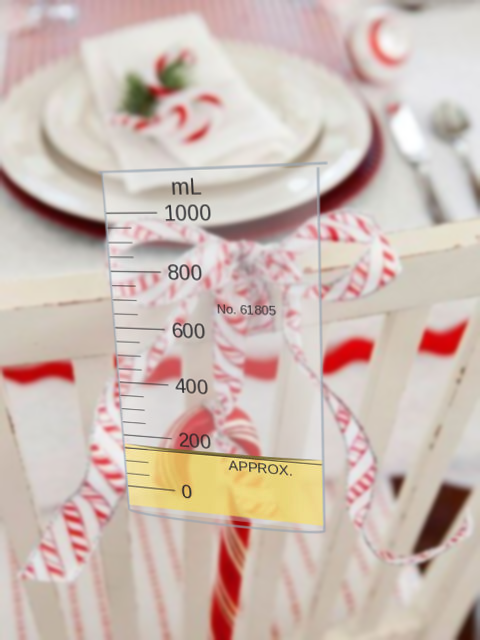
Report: 150,mL
